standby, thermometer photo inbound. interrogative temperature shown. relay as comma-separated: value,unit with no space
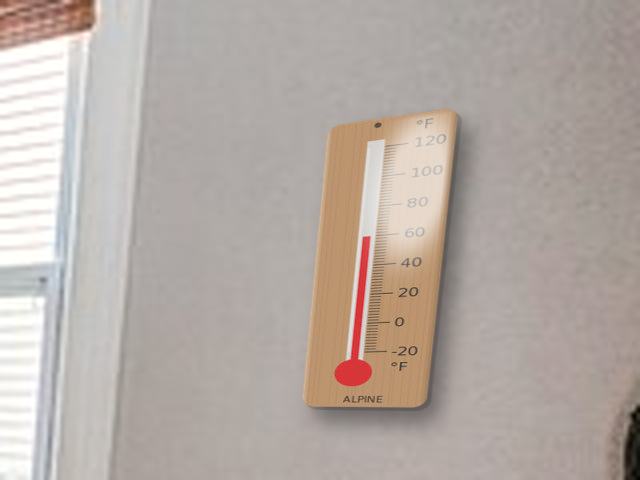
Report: 60,°F
